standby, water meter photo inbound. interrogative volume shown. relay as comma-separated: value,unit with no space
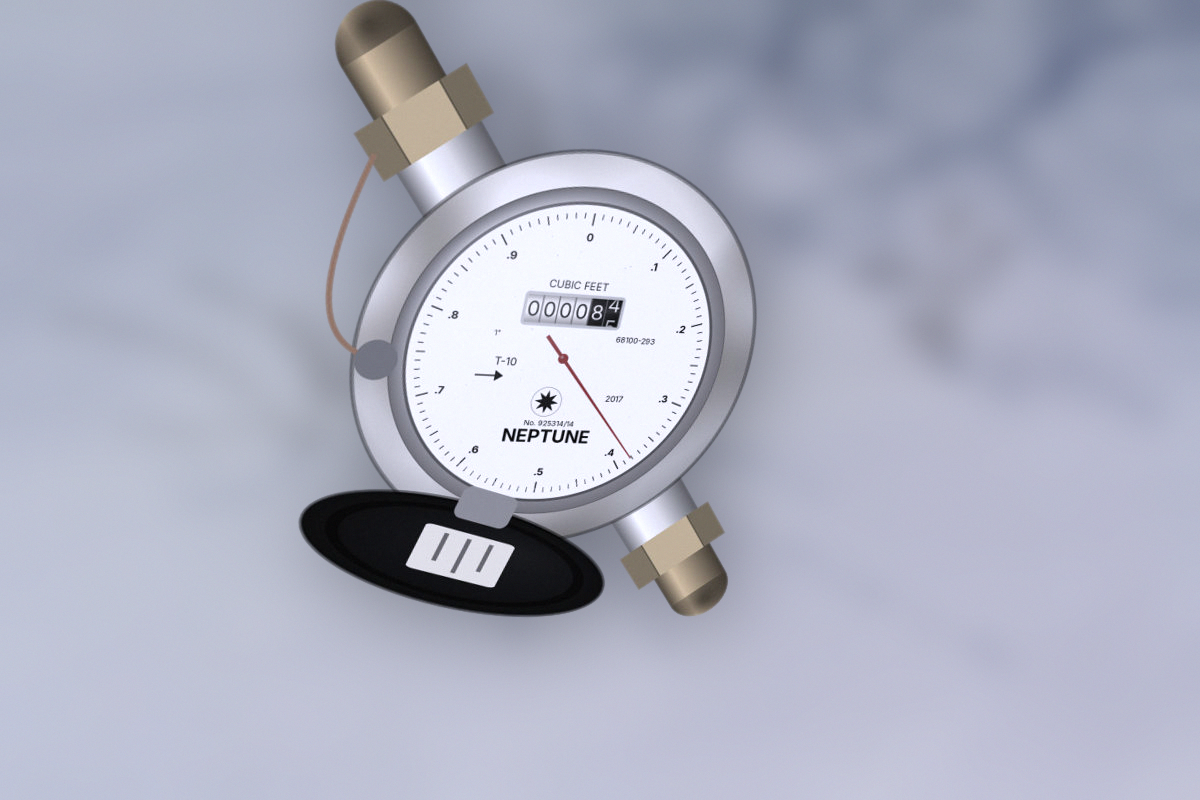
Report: 84.38,ft³
